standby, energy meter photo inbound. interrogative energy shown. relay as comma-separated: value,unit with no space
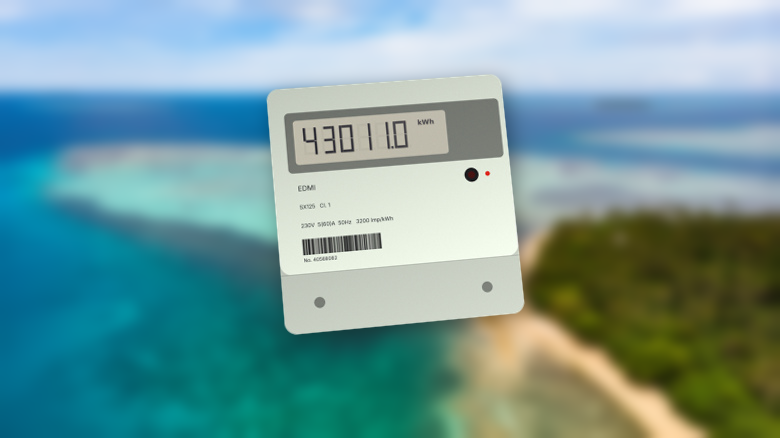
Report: 43011.0,kWh
